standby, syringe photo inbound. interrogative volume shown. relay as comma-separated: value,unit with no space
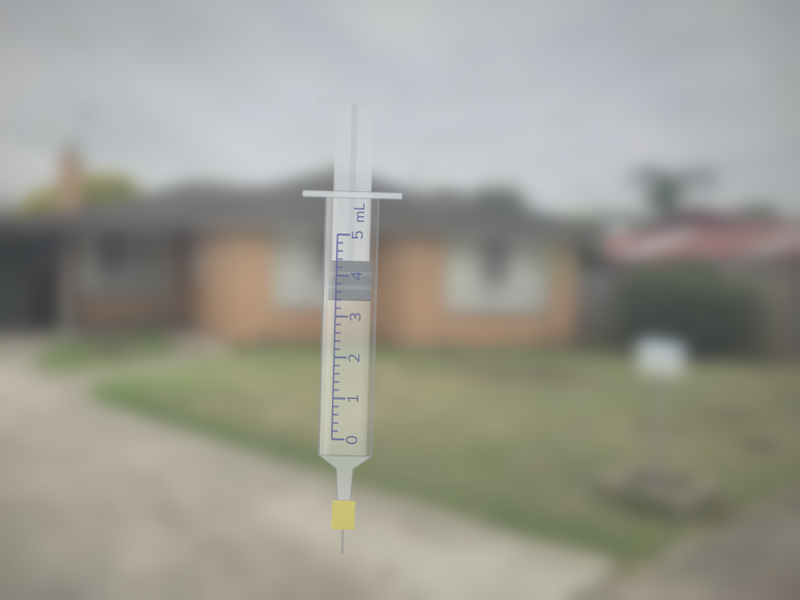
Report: 3.4,mL
